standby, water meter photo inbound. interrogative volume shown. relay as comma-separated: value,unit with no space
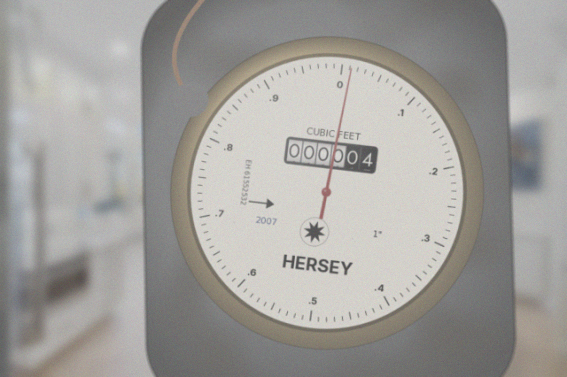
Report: 4.01,ft³
